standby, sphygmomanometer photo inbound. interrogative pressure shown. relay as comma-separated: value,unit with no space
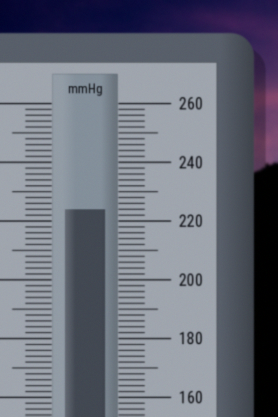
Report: 224,mmHg
